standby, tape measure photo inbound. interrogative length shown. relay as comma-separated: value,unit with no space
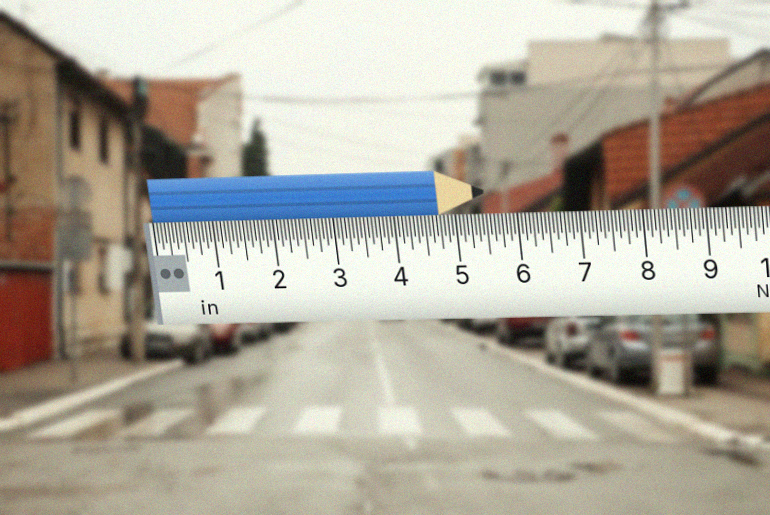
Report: 5.5,in
